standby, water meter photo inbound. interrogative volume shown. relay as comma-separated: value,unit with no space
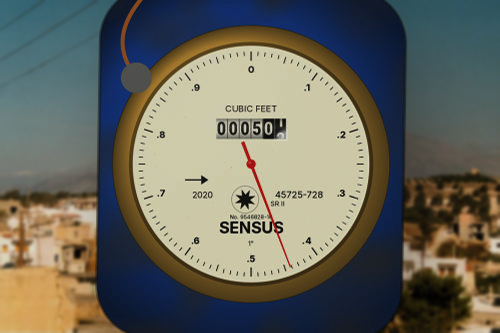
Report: 501.44,ft³
